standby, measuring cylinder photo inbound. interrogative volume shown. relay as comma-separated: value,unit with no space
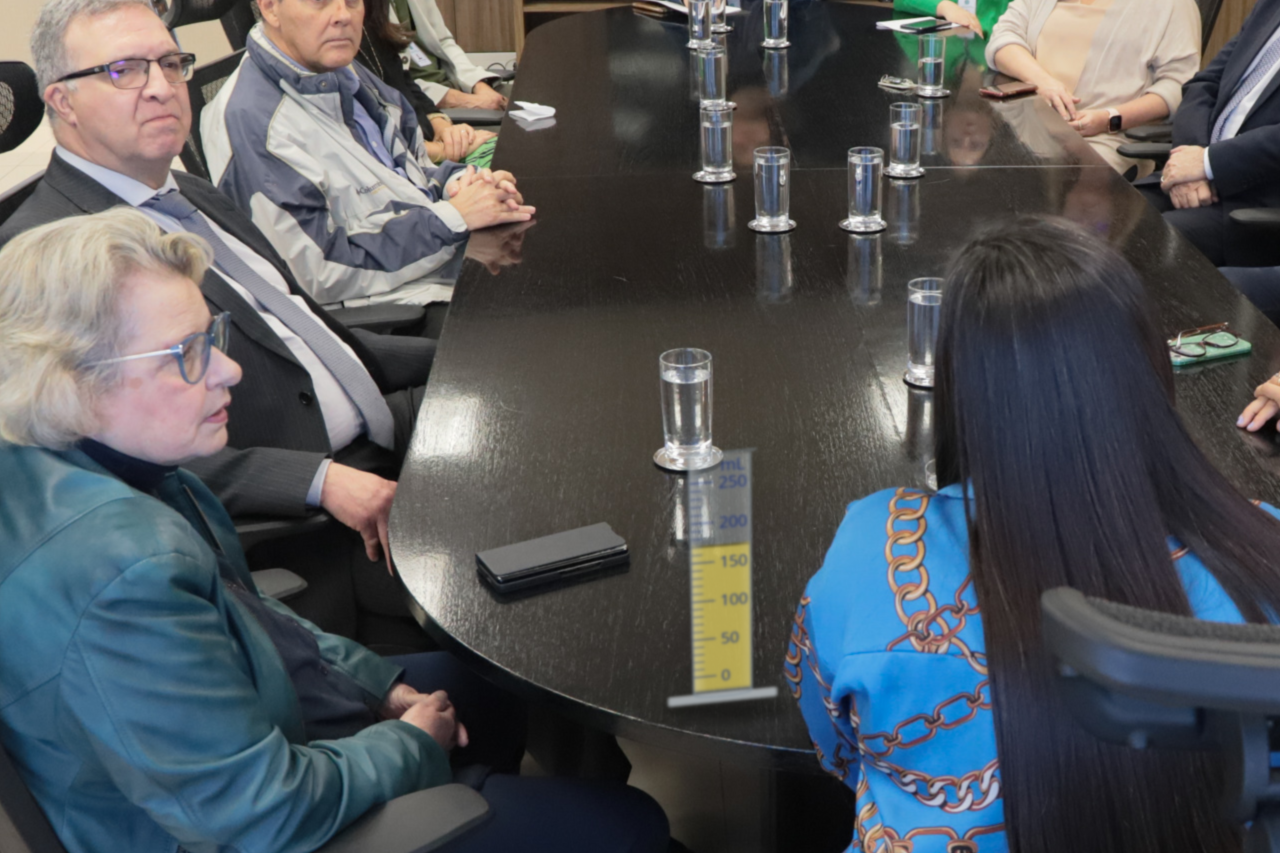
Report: 170,mL
